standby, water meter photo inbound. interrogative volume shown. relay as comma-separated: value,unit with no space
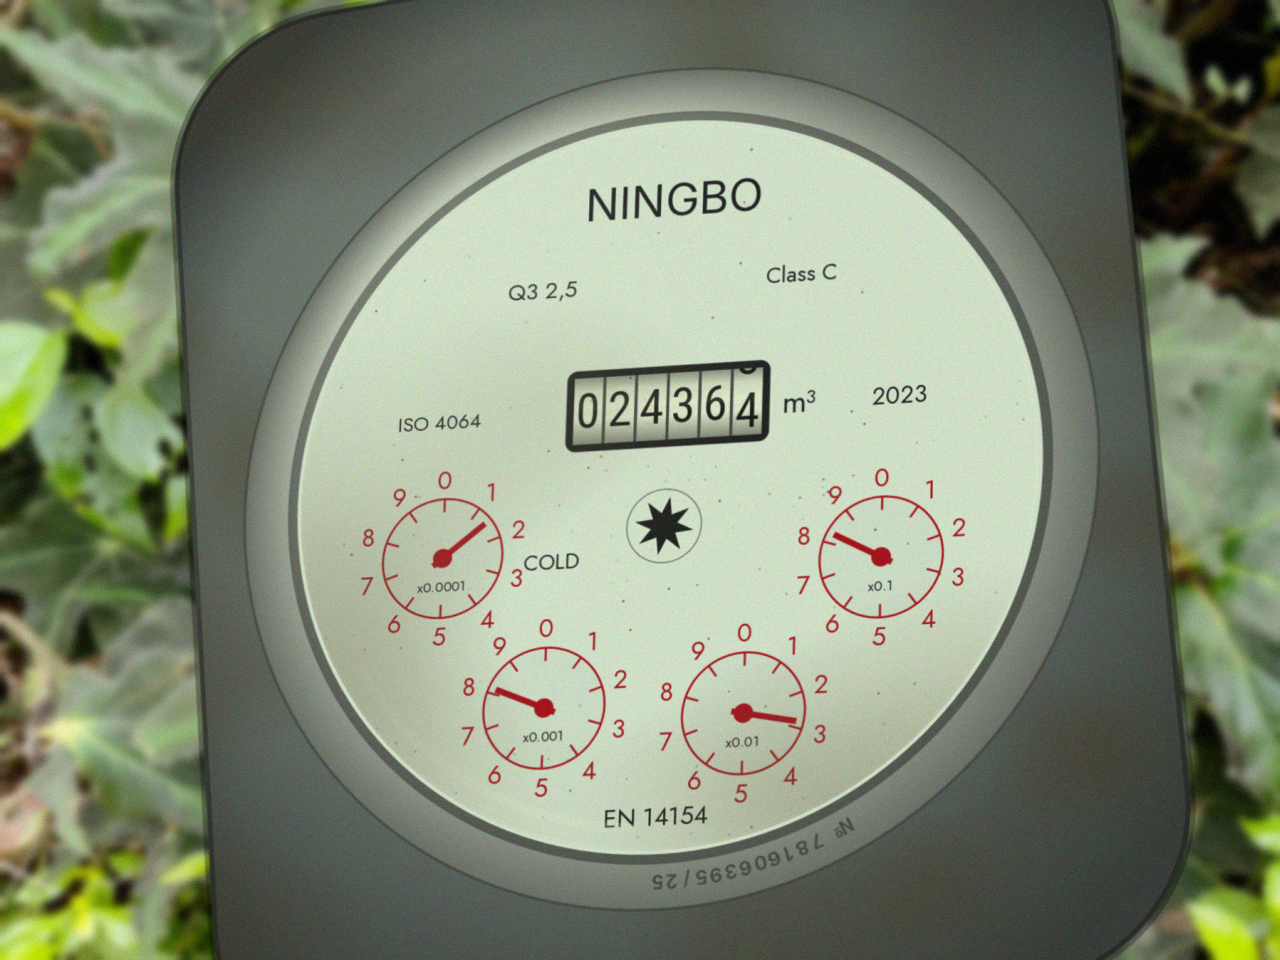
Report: 24363.8281,m³
